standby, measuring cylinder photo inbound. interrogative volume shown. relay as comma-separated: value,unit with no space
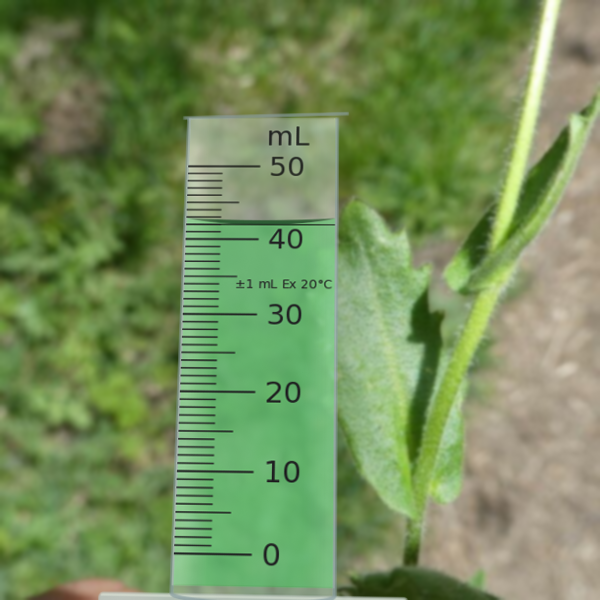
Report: 42,mL
